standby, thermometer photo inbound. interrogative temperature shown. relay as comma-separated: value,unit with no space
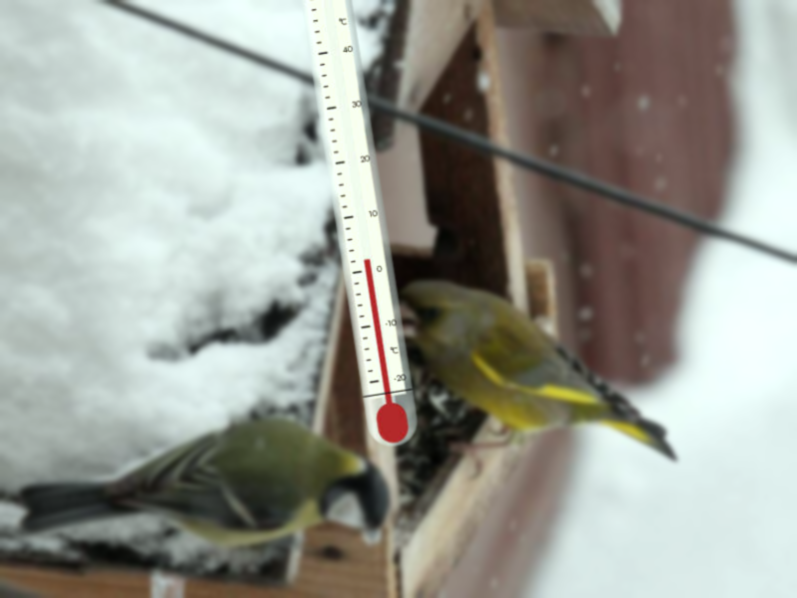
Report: 2,°C
